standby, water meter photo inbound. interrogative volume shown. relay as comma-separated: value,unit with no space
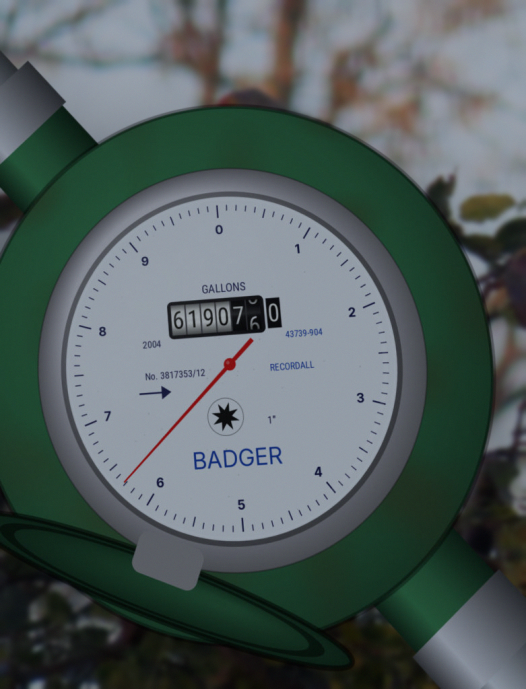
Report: 6190756.3,gal
